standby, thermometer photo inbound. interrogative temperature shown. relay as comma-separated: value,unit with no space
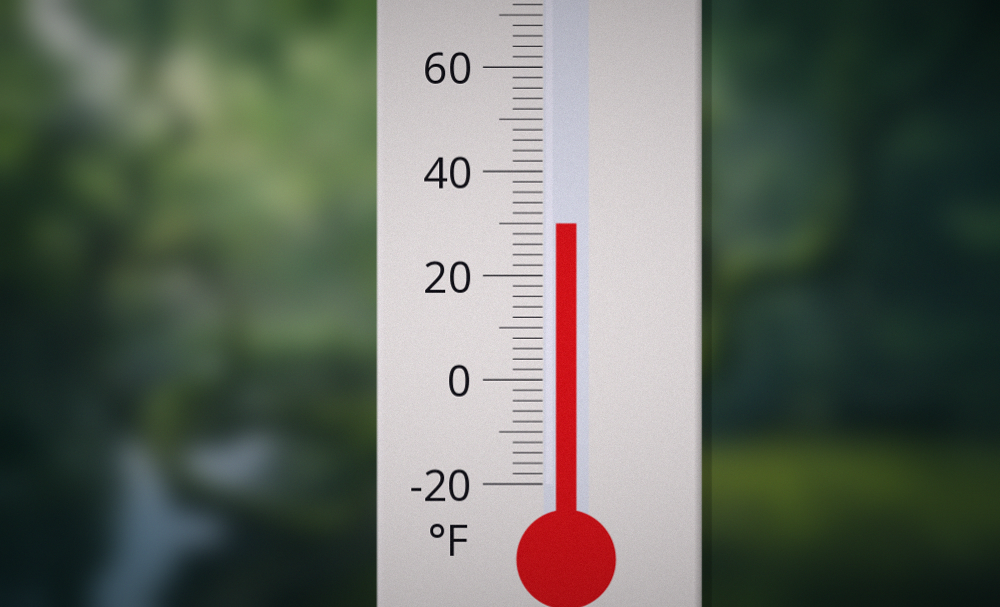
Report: 30,°F
